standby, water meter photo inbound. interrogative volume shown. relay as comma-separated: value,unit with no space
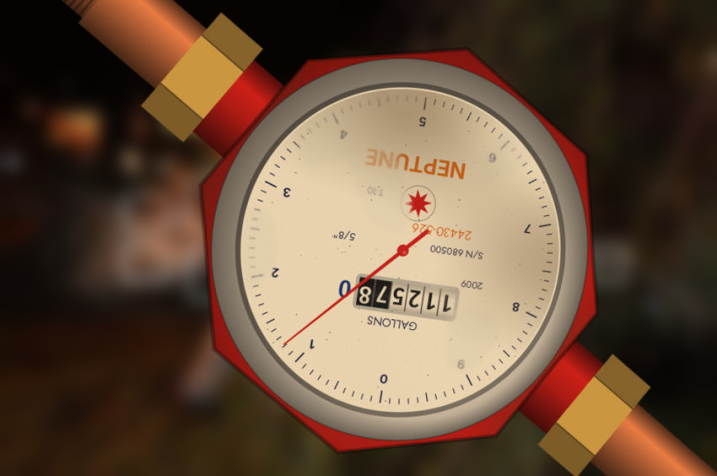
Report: 1125781.2,gal
